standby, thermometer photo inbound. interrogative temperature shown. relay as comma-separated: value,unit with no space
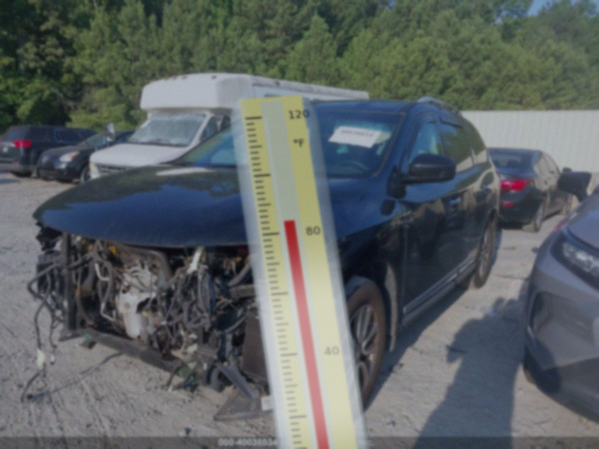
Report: 84,°F
